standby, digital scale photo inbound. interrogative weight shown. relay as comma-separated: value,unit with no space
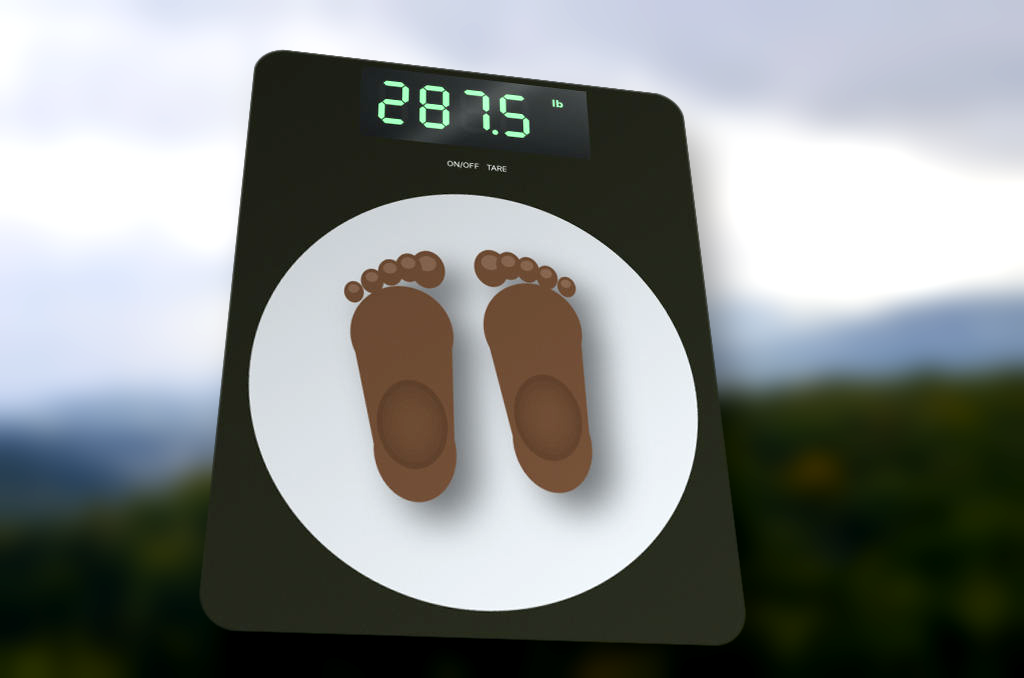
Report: 287.5,lb
